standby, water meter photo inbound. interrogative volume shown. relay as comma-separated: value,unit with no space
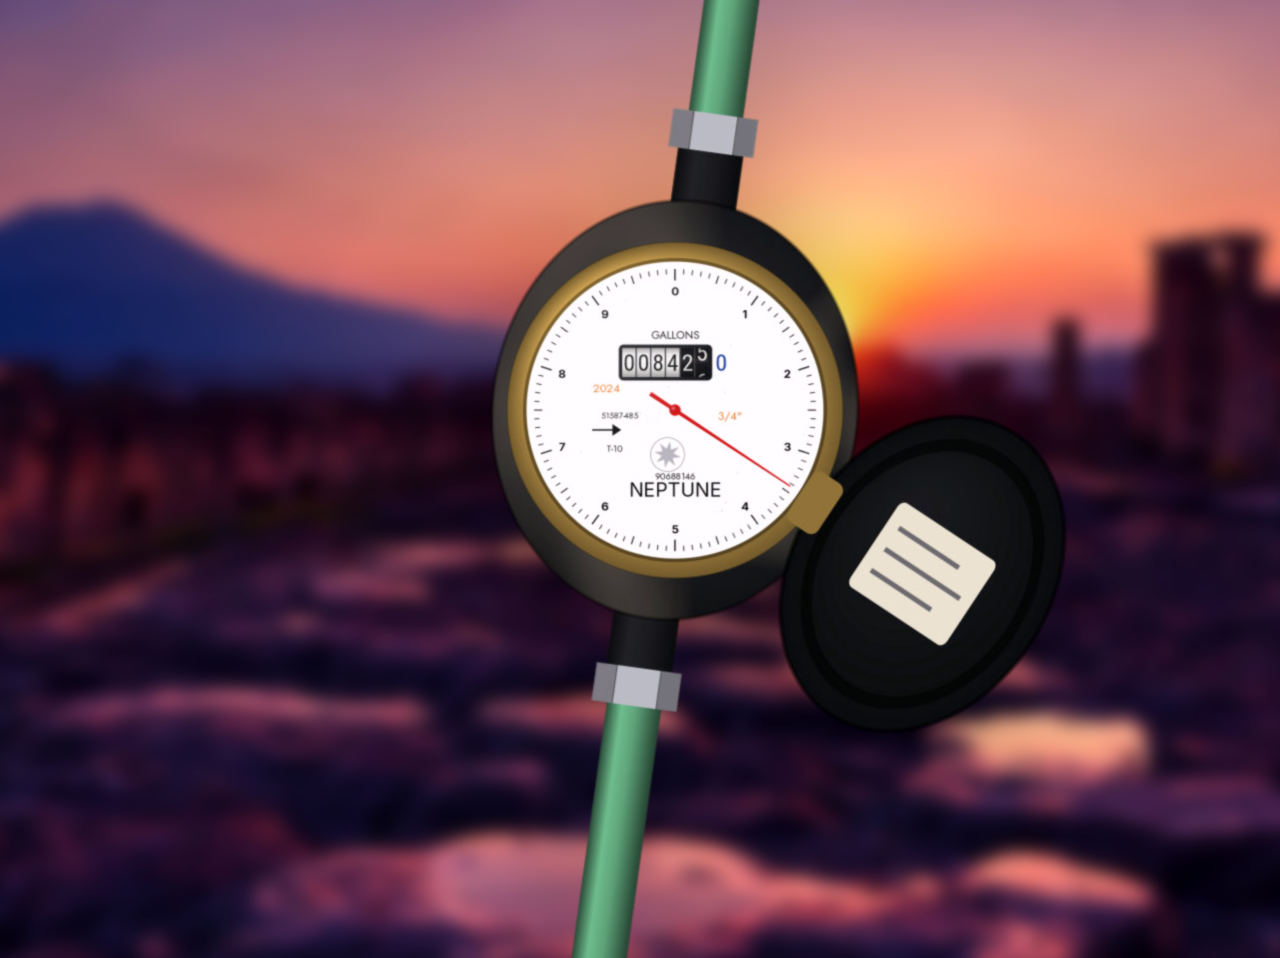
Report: 84253.4,gal
